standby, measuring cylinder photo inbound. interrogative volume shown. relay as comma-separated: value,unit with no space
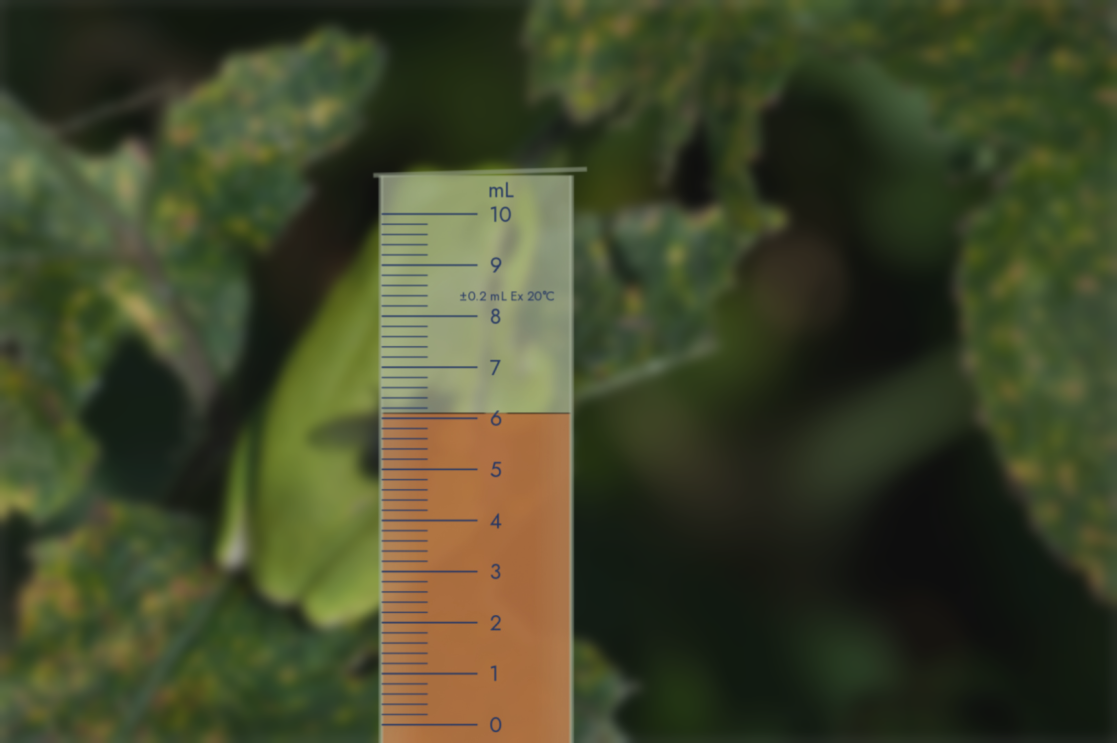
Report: 6.1,mL
